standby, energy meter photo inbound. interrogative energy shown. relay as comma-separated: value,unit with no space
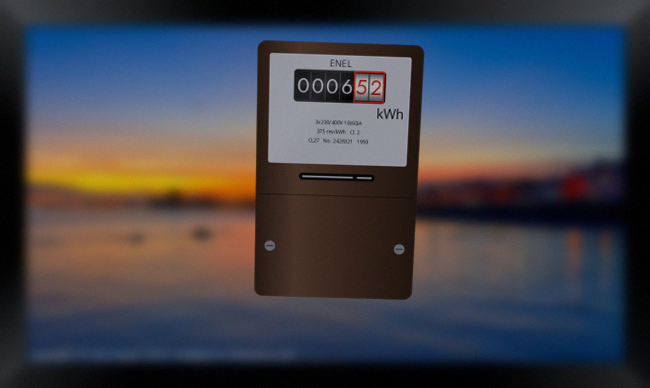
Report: 6.52,kWh
